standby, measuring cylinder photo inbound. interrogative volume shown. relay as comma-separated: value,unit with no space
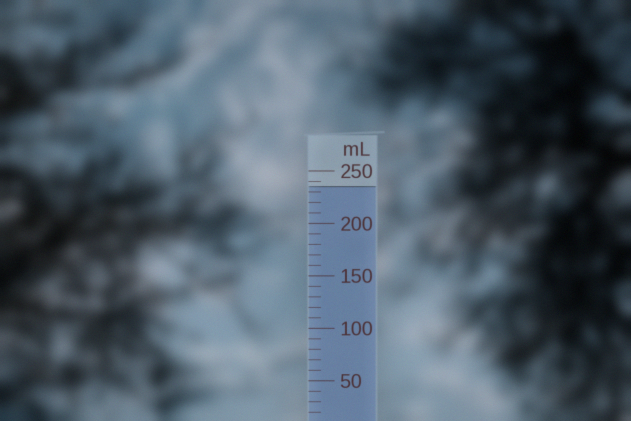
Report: 235,mL
